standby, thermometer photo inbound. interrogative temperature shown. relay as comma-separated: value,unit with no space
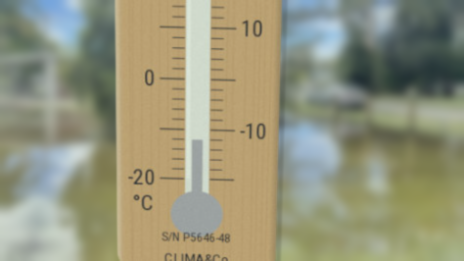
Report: -12,°C
